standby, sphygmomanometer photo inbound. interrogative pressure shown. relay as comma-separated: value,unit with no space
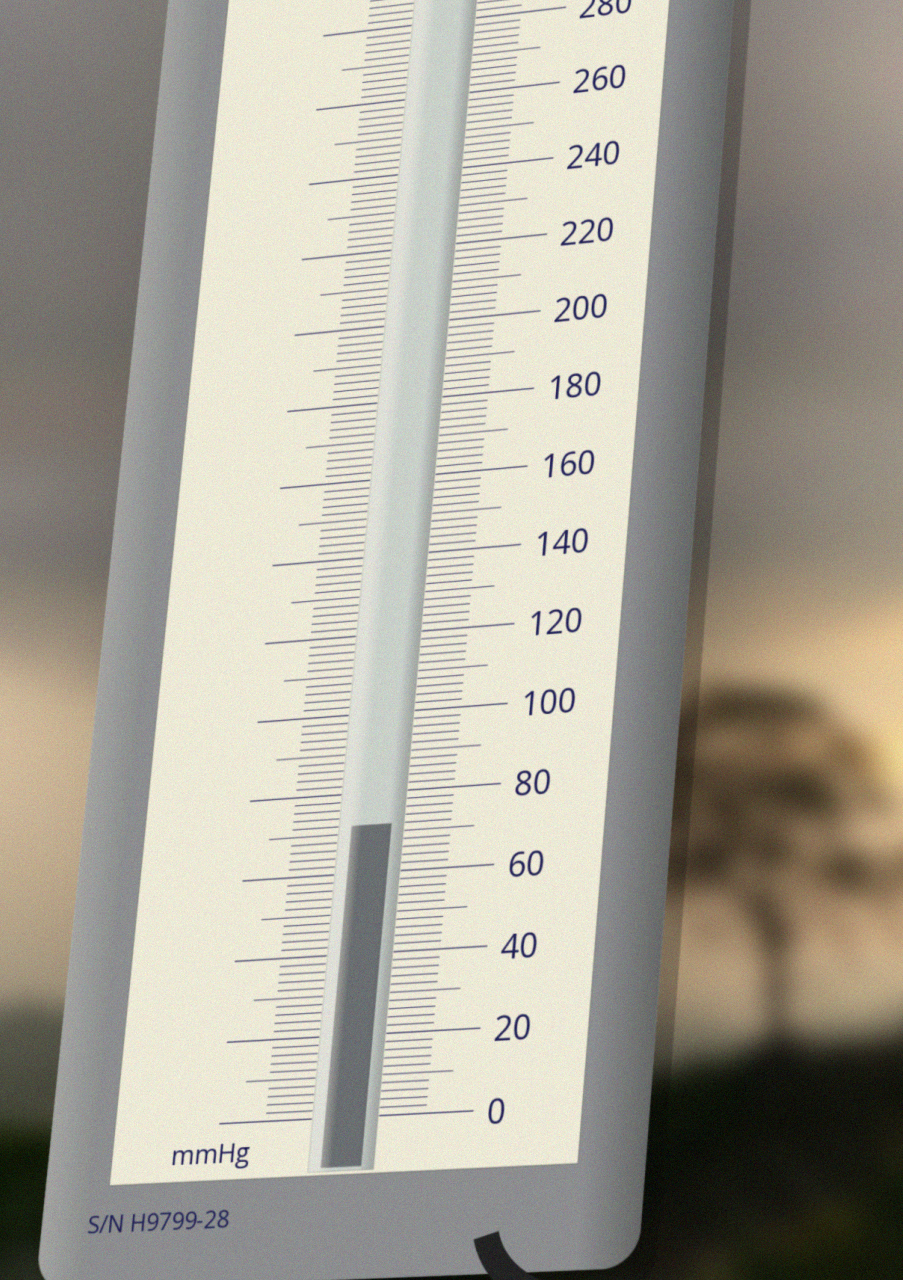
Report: 72,mmHg
